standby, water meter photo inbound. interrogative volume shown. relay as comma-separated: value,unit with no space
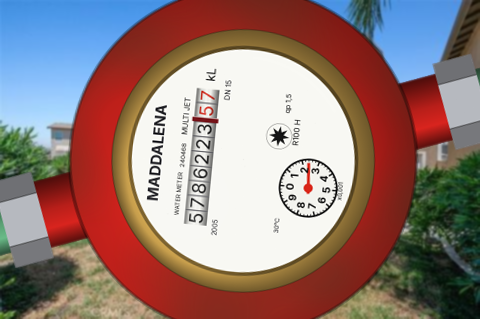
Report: 5786223.572,kL
